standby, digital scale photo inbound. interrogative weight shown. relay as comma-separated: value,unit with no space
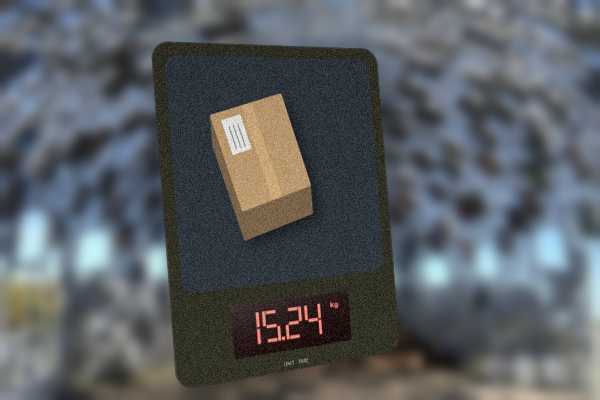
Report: 15.24,kg
